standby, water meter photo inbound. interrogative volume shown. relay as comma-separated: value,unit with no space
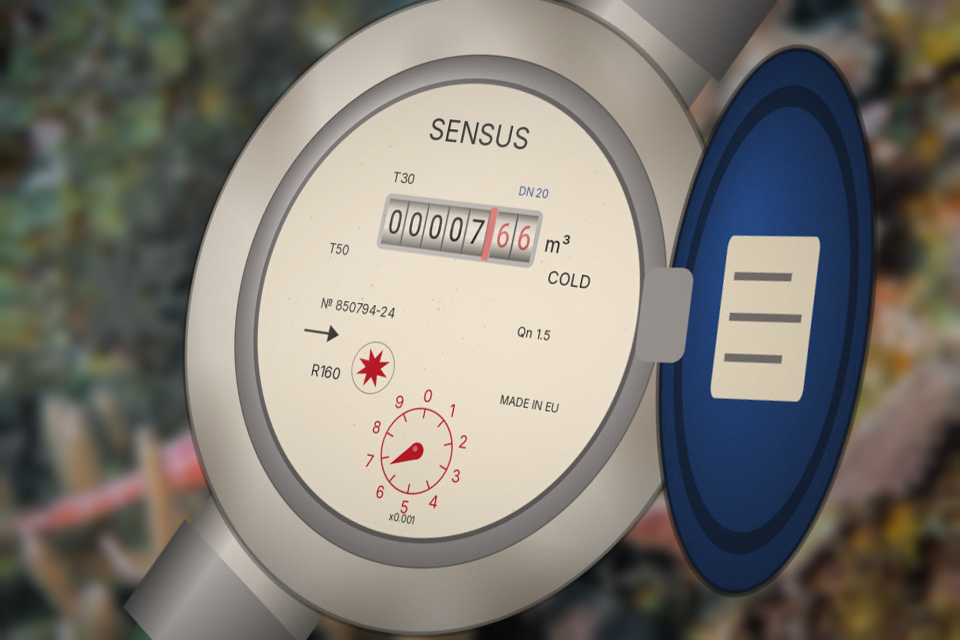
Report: 7.666,m³
